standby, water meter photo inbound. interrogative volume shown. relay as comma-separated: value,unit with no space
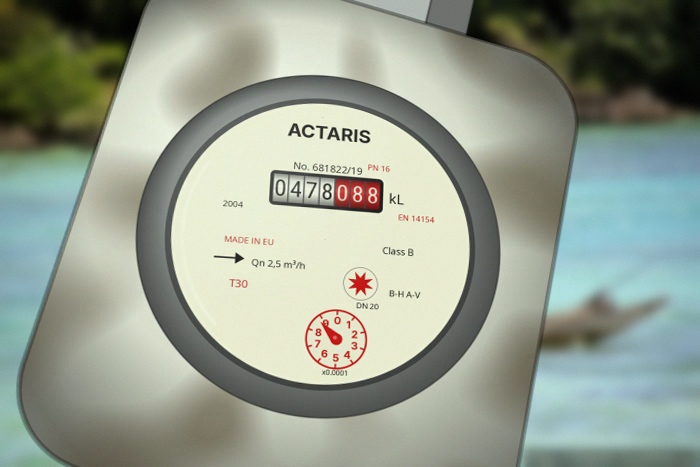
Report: 478.0888,kL
